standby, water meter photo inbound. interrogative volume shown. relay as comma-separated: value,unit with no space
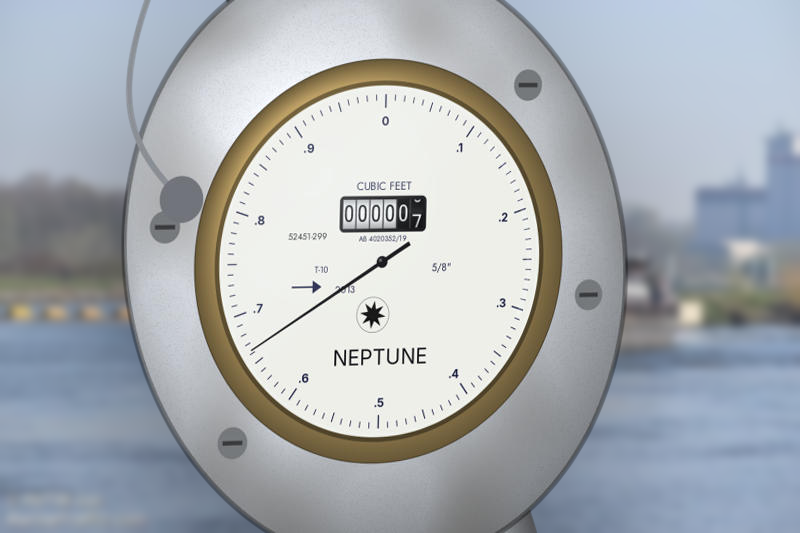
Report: 6.66,ft³
